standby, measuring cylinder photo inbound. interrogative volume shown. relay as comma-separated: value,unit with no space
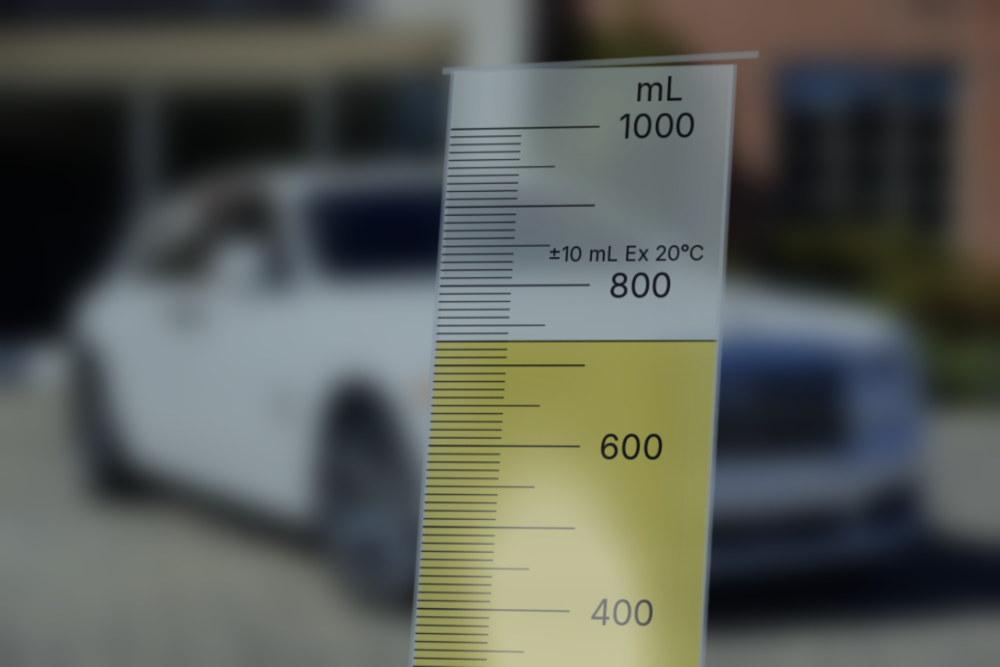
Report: 730,mL
